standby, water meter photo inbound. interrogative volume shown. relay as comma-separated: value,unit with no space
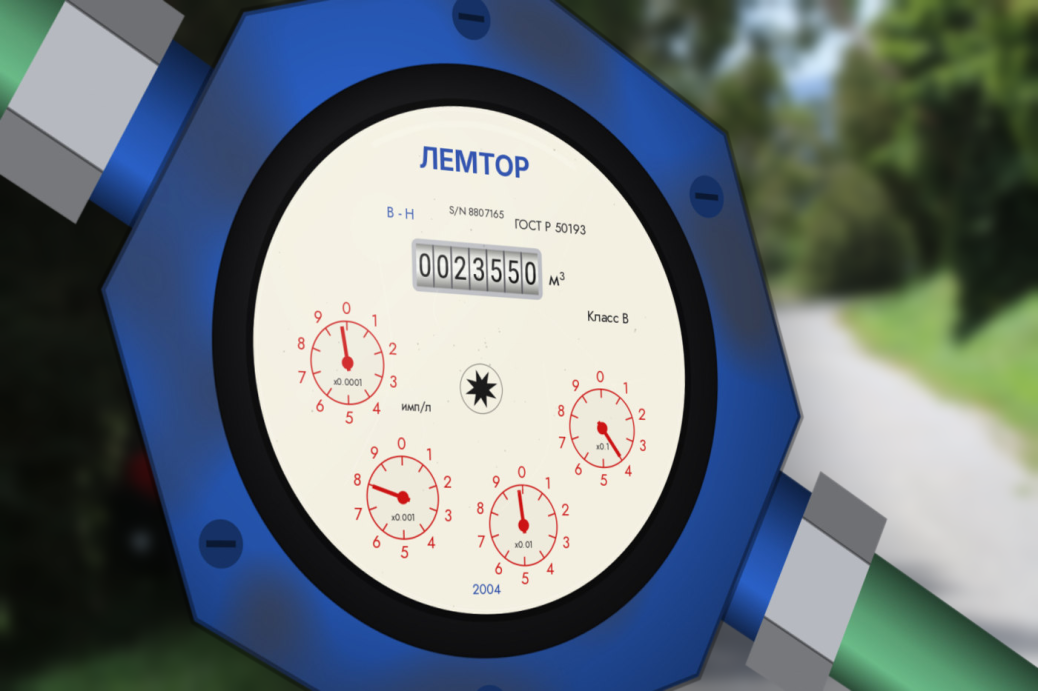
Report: 23550.3979,m³
